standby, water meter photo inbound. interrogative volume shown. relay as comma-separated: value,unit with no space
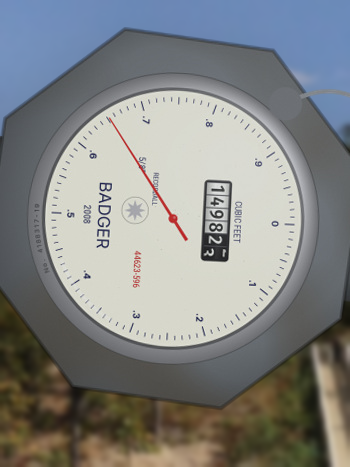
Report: 149822.65,ft³
